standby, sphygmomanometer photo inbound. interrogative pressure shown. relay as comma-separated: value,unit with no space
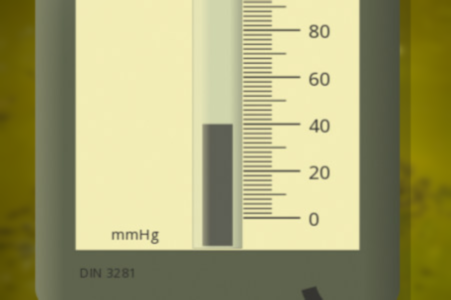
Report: 40,mmHg
